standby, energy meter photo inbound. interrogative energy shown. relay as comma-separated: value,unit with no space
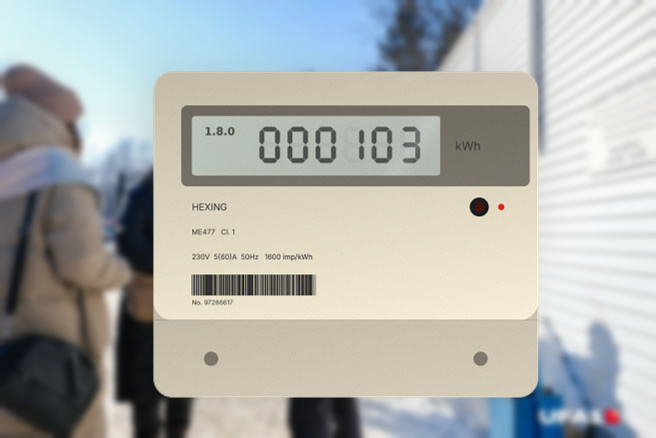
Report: 103,kWh
